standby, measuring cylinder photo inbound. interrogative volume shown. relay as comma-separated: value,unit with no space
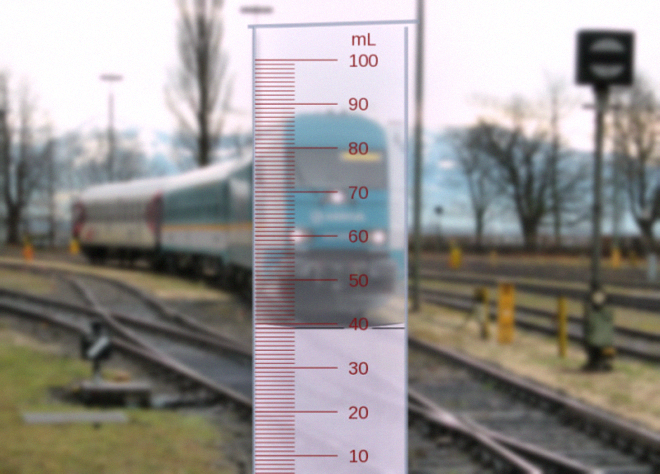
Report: 39,mL
